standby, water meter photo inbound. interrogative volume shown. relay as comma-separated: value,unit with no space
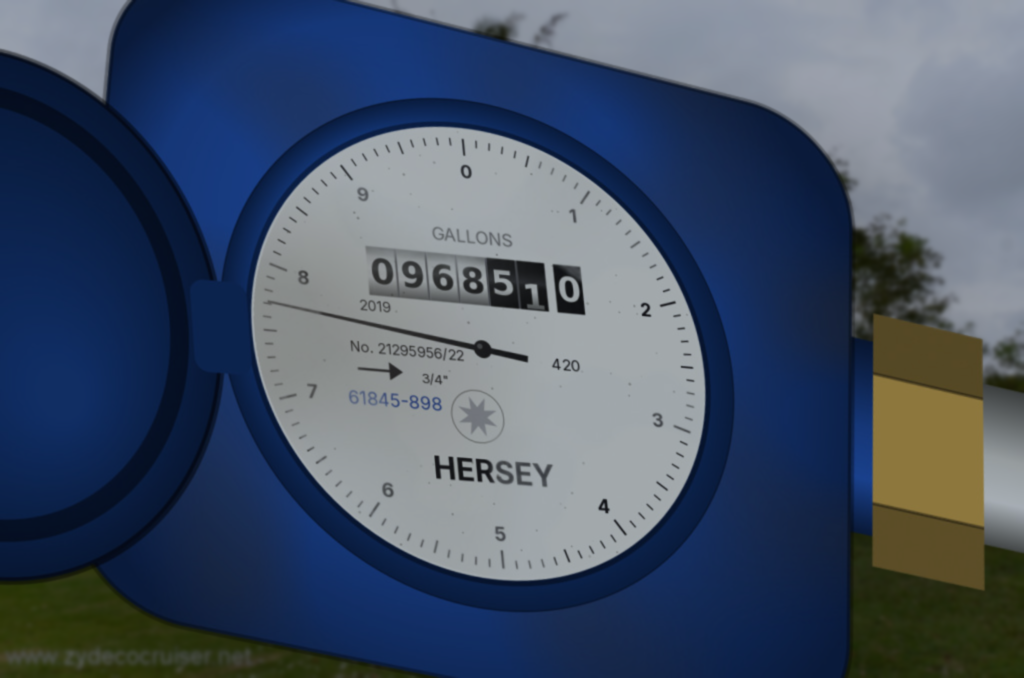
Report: 968507.7,gal
